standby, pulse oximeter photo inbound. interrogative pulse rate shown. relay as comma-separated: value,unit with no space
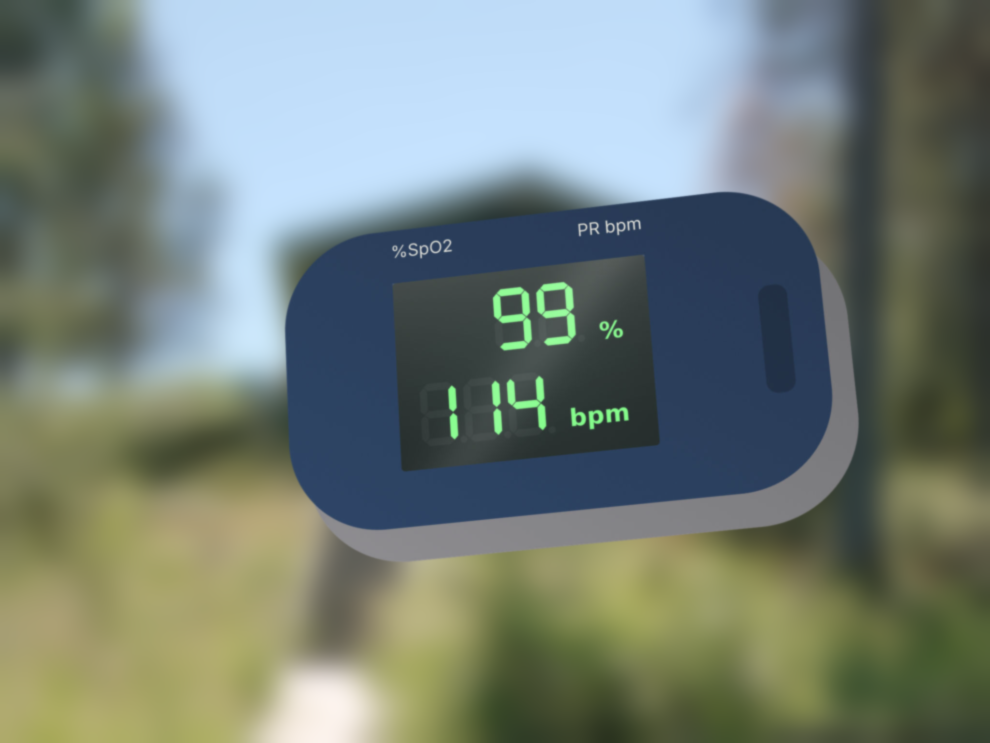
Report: 114,bpm
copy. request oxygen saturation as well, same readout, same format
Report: 99,%
